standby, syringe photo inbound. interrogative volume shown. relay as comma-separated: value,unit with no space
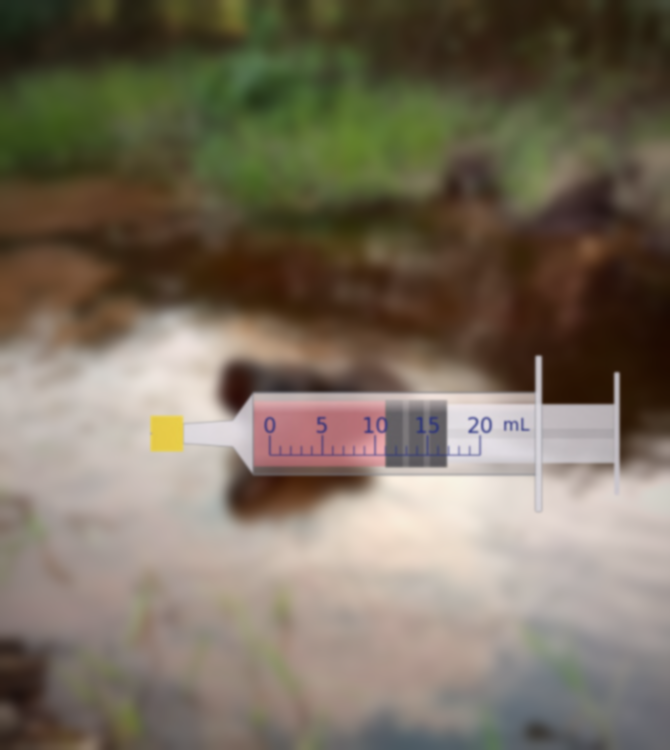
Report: 11,mL
